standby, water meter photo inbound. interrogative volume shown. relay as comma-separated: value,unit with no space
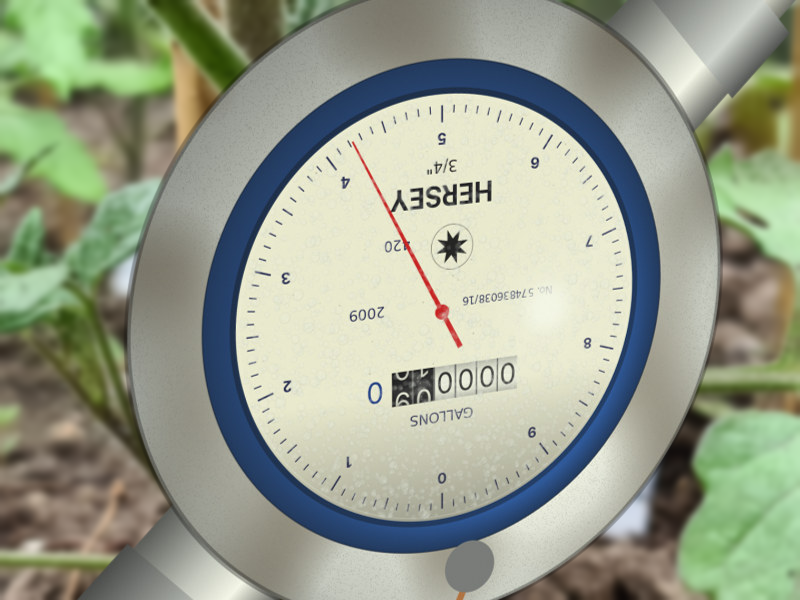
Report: 94.2,gal
